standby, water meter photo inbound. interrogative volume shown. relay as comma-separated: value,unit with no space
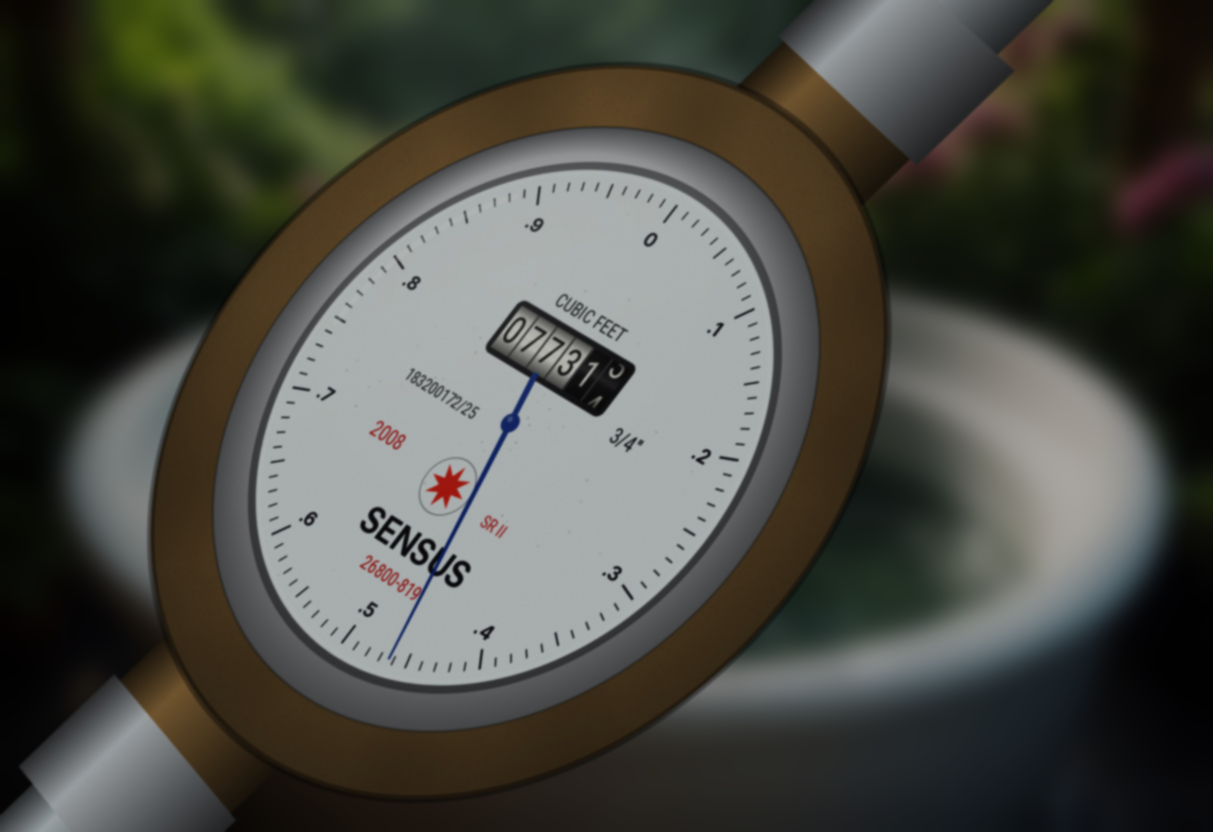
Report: 77313.46,ft³
